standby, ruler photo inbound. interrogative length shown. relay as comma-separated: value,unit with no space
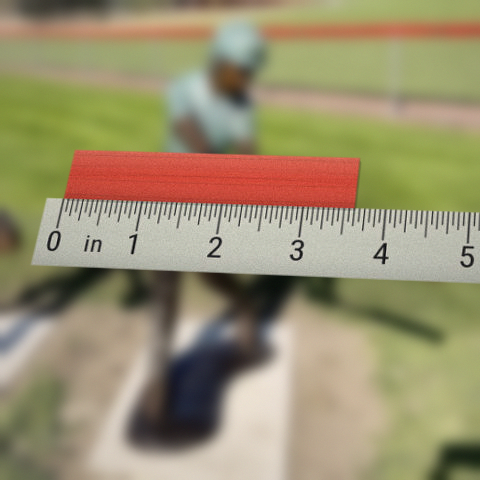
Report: 3.625,in
